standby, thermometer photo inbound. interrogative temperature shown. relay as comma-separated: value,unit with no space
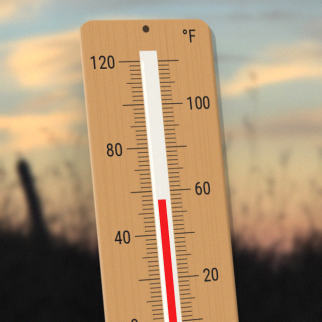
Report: 56,°F
